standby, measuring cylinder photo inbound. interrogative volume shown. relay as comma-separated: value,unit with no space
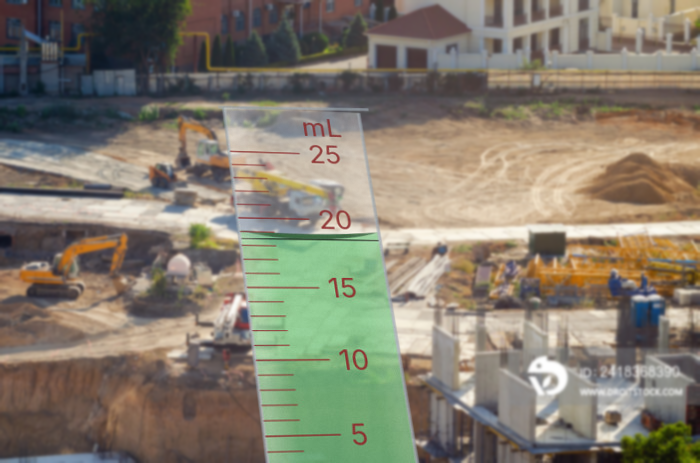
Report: 18.5,mL
